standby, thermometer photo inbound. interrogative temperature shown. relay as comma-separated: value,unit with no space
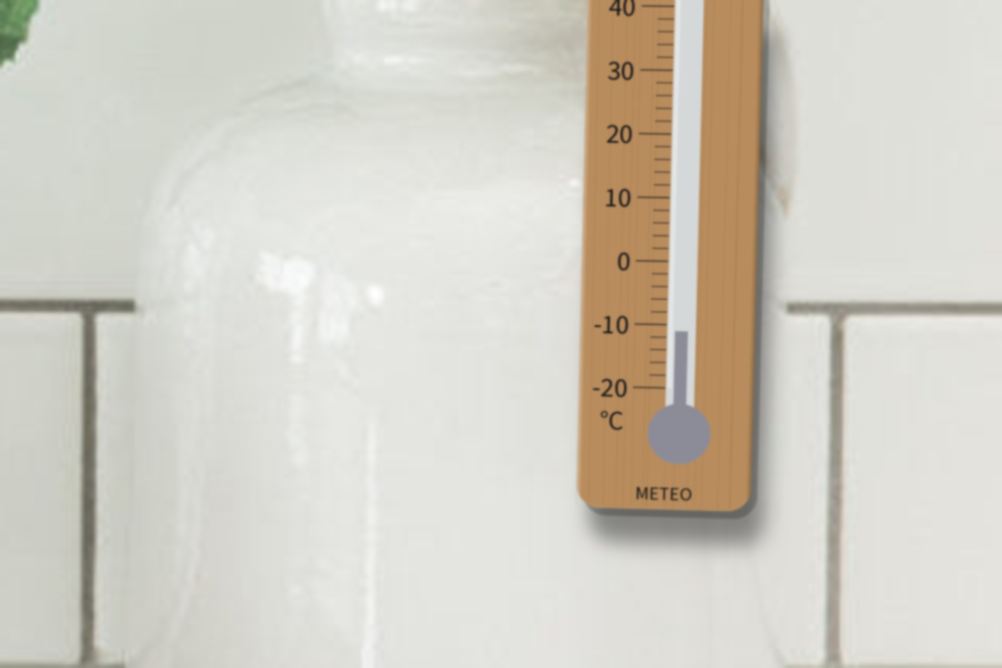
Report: -11,°C
